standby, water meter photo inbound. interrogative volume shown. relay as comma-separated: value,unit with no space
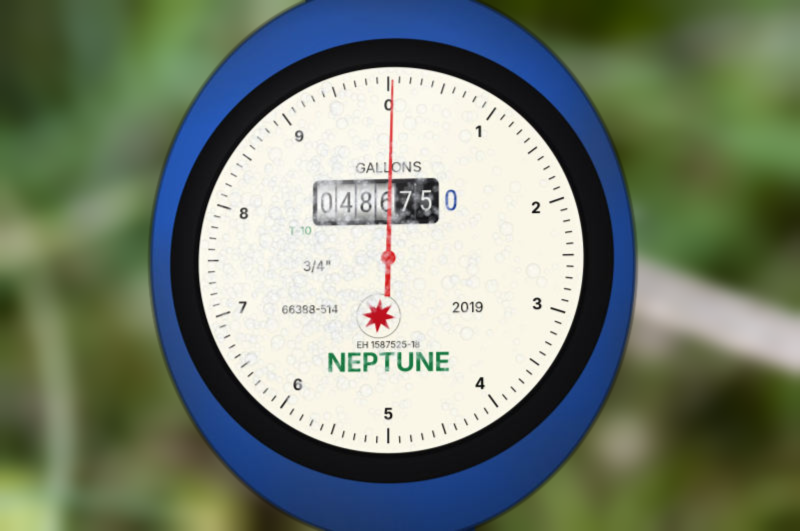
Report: 486750.0,gal
